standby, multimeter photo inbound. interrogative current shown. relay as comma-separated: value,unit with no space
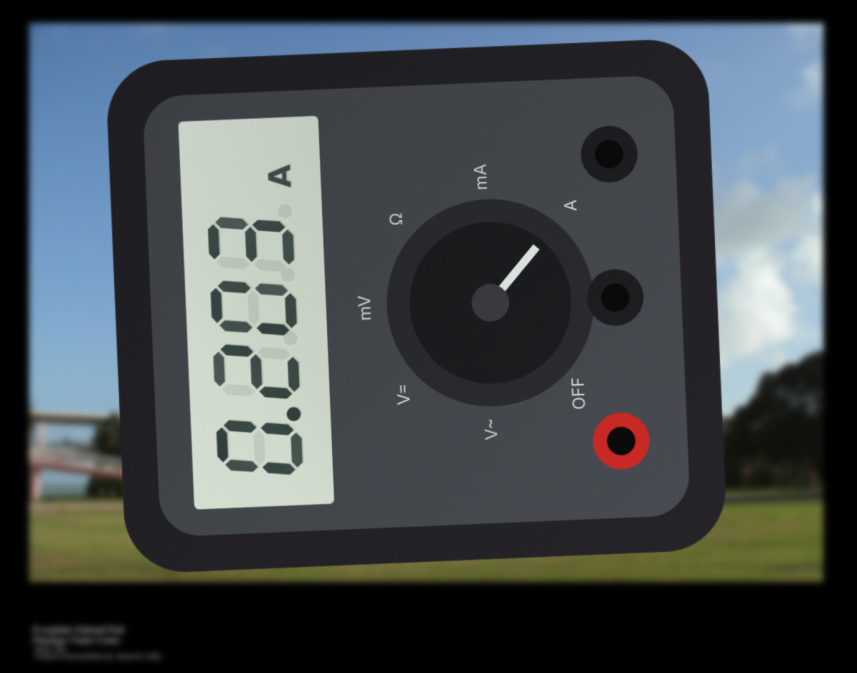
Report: 0.203,A
